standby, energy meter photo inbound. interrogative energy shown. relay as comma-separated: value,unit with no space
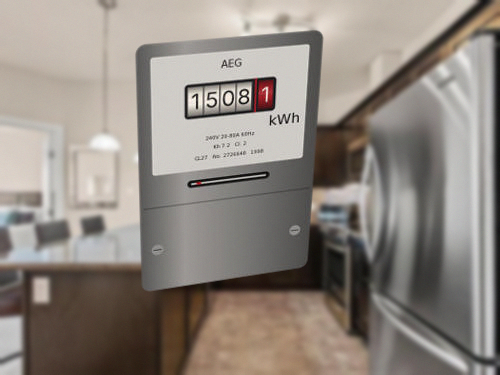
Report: 1508.1,kWh
